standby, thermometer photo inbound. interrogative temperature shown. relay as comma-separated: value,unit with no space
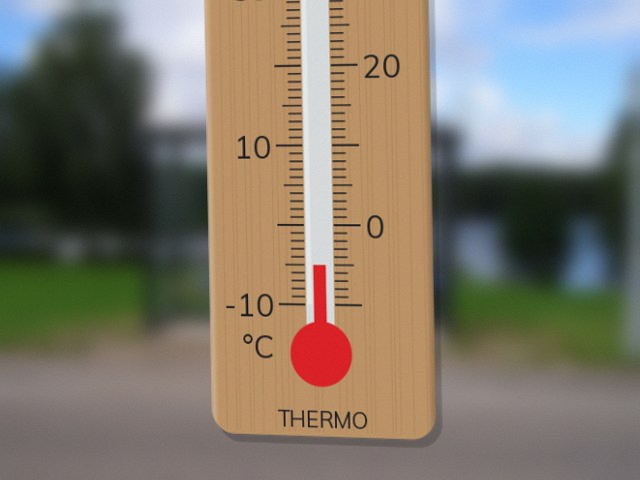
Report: -5,°C
